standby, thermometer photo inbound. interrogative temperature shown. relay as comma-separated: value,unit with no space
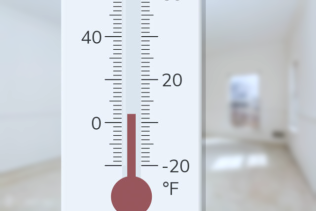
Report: 4,°F
